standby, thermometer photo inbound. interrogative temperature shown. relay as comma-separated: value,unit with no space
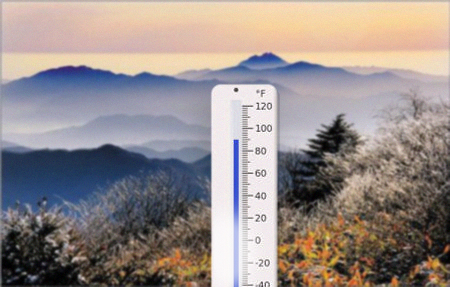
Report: 90,°F
